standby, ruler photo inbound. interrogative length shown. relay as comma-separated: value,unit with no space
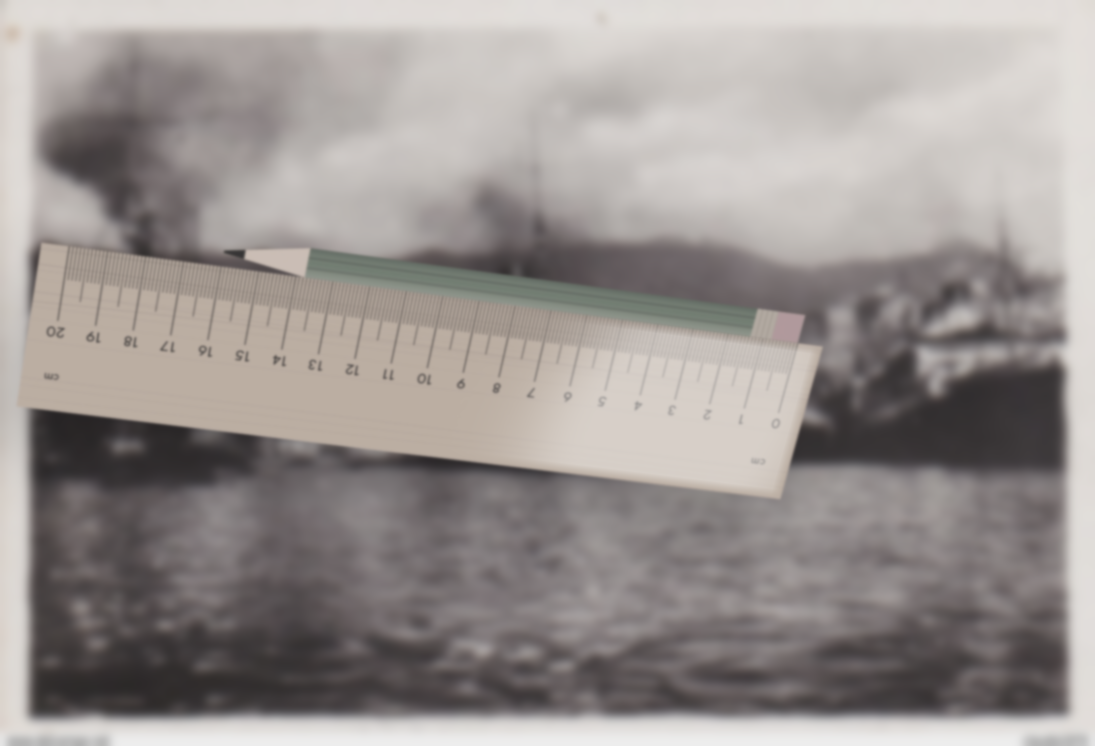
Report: 16,cm
